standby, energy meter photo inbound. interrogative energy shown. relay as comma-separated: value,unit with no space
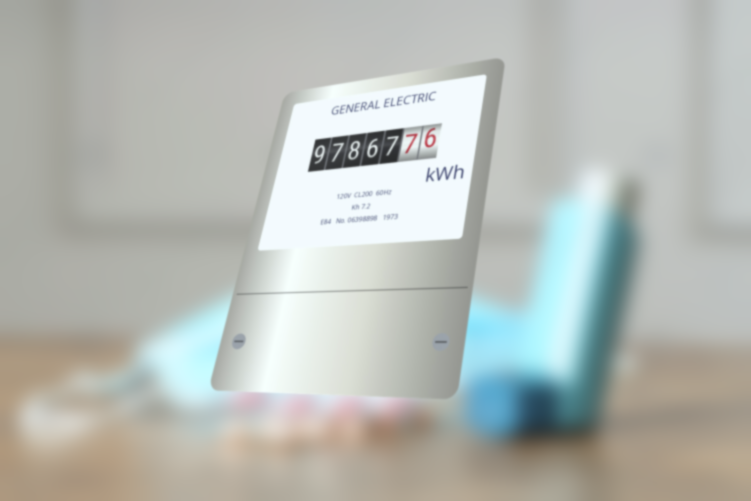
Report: 97867.76,kWh
